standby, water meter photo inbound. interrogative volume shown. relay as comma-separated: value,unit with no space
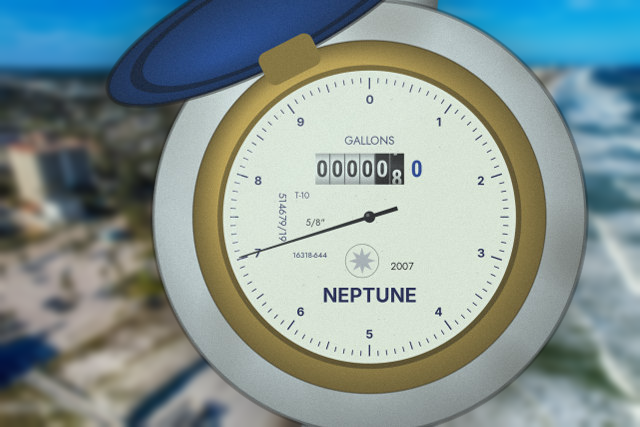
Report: 77.0,gal
